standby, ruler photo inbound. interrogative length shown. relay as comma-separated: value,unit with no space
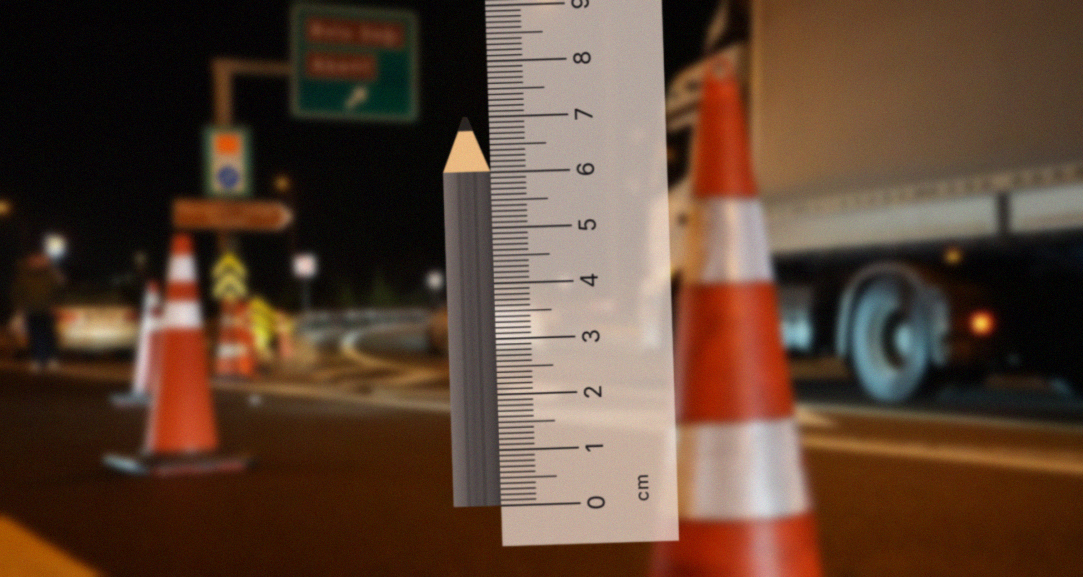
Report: 7,cm
